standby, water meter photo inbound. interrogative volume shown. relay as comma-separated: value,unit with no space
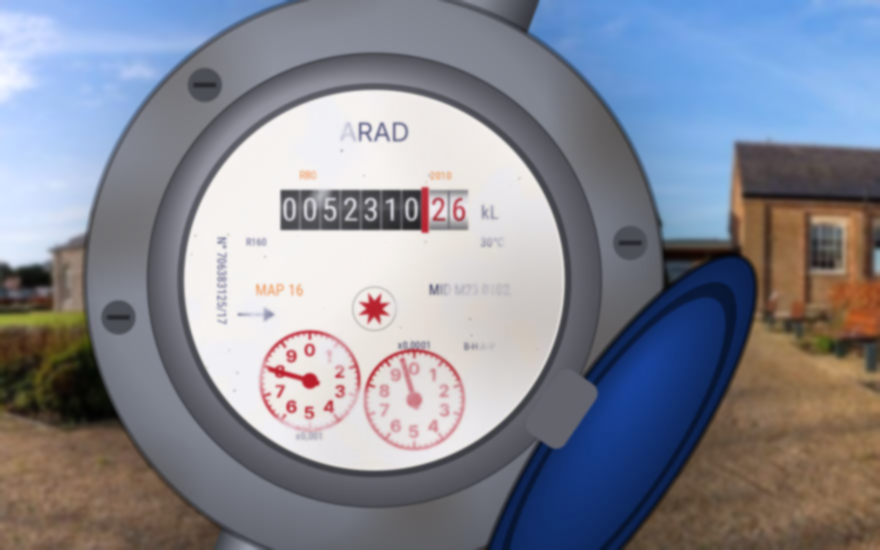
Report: 52310.2679,kL
